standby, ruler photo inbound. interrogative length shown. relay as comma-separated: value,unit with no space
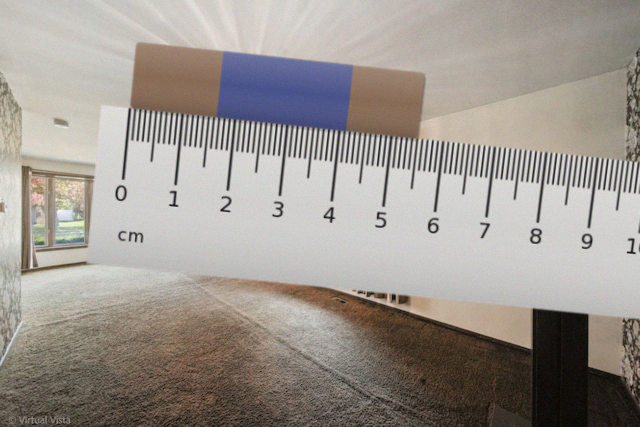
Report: 5.5,cm
